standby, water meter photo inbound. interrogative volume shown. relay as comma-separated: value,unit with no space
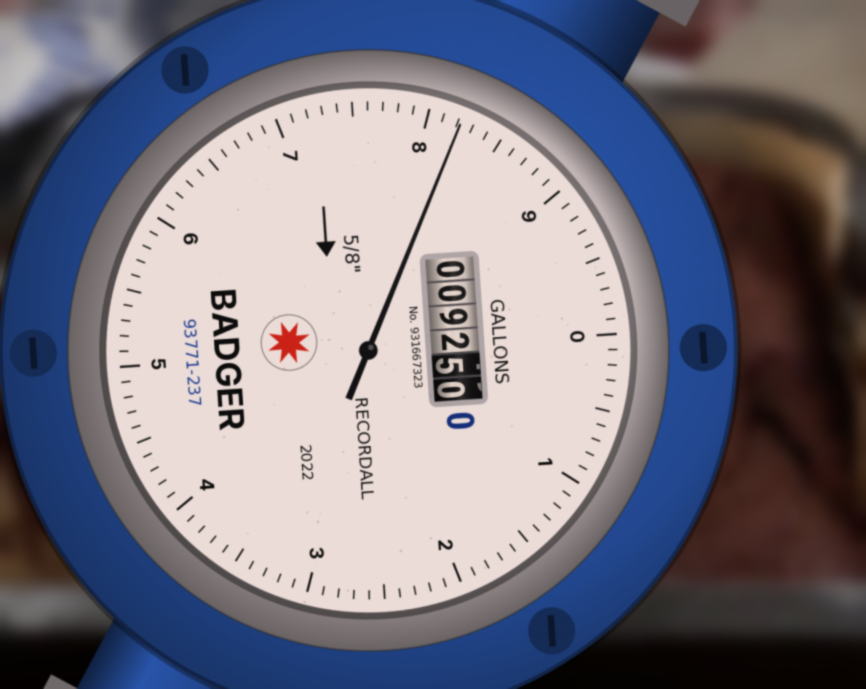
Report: 92498.2,gal
